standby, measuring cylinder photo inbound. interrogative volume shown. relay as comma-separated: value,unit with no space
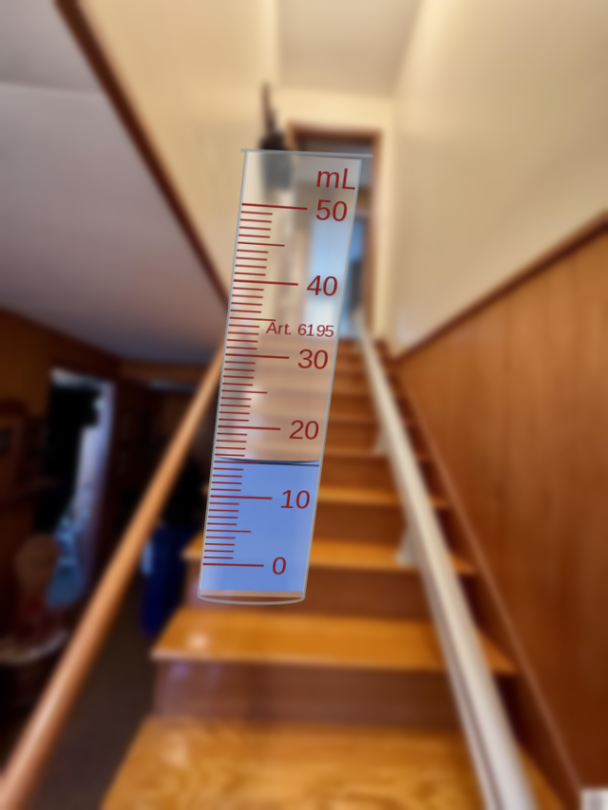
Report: 15,mL
